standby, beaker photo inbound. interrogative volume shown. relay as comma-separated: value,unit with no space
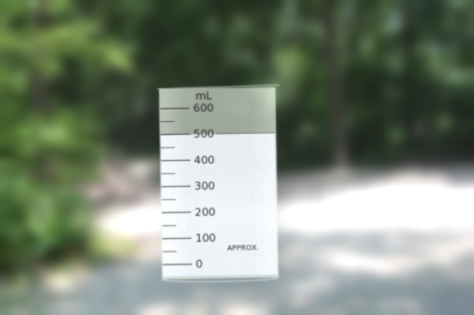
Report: 500,mL
